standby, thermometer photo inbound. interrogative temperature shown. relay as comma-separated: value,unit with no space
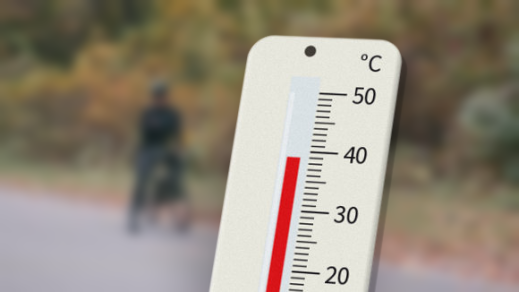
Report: 39,°C
